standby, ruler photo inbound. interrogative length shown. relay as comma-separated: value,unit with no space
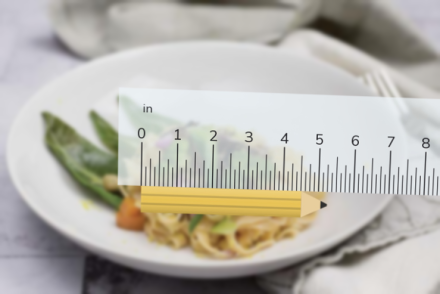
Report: 5.25,in
